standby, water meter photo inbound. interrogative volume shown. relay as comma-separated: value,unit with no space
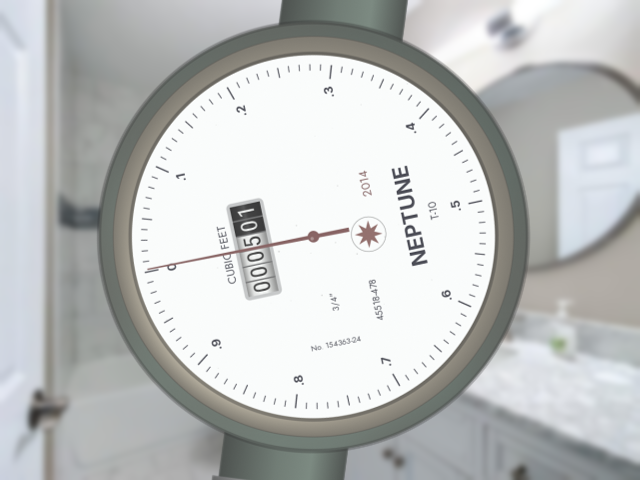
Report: 501.00,ft³
